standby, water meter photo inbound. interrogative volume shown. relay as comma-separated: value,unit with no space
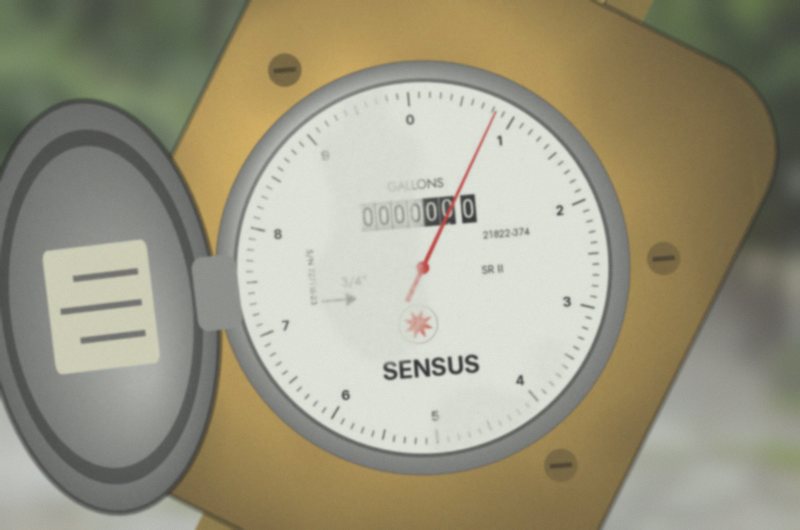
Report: 0.8,gal
